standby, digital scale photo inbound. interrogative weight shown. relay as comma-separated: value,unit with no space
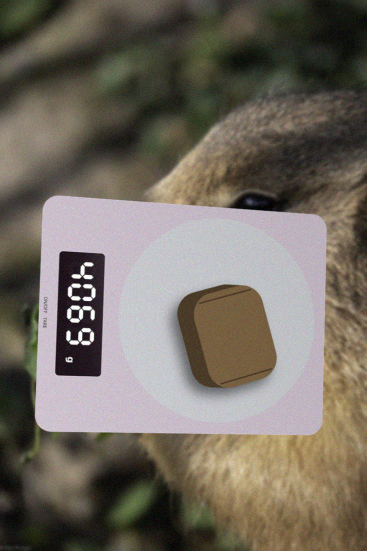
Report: 4069,g
